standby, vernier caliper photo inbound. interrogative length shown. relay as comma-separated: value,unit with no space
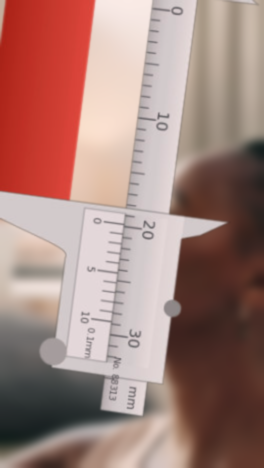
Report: 19.8,mm
